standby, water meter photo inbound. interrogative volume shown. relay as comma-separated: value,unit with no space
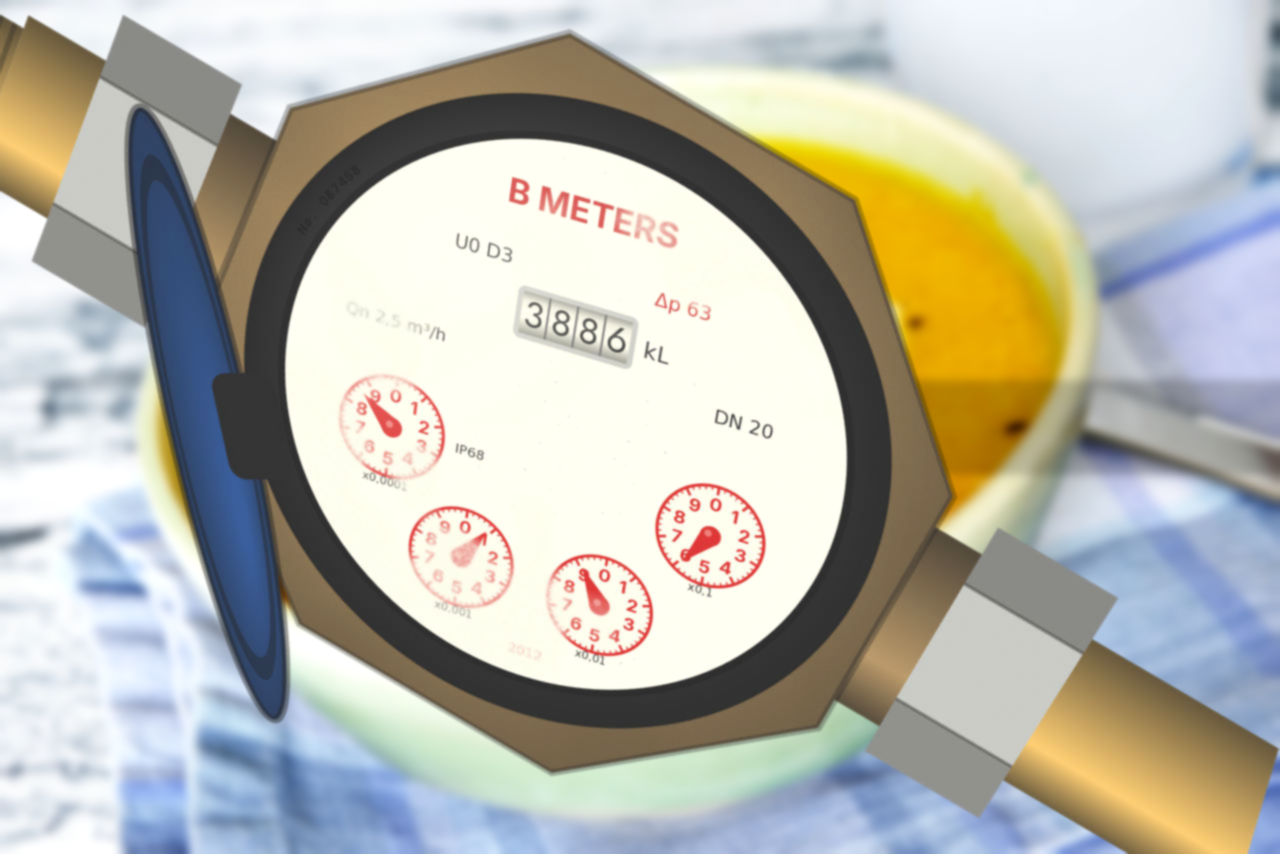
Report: 3886.5908,kL
